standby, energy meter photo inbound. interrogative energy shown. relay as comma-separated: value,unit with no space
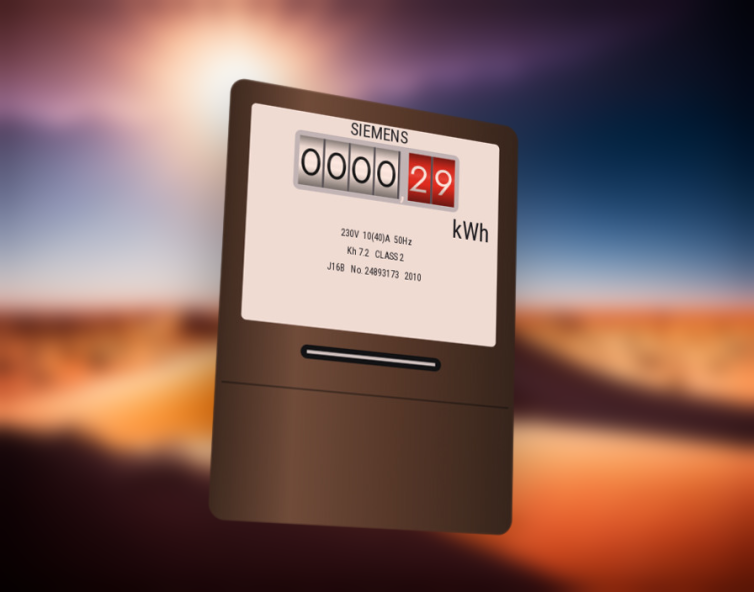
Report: 0.29,kWh
